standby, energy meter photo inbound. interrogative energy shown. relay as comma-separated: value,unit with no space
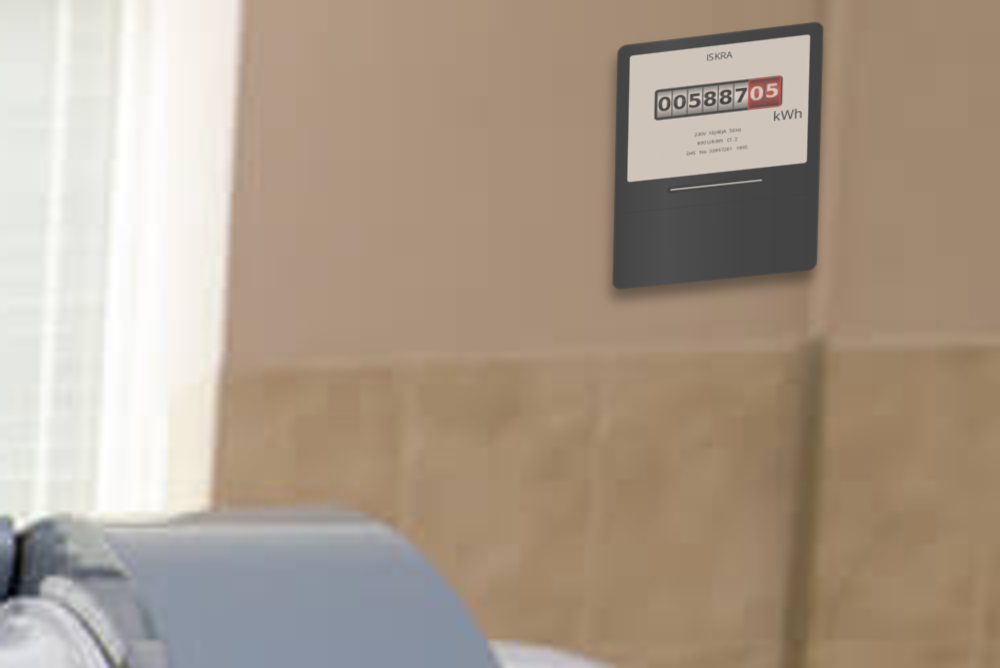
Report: 5887.05,kWh
